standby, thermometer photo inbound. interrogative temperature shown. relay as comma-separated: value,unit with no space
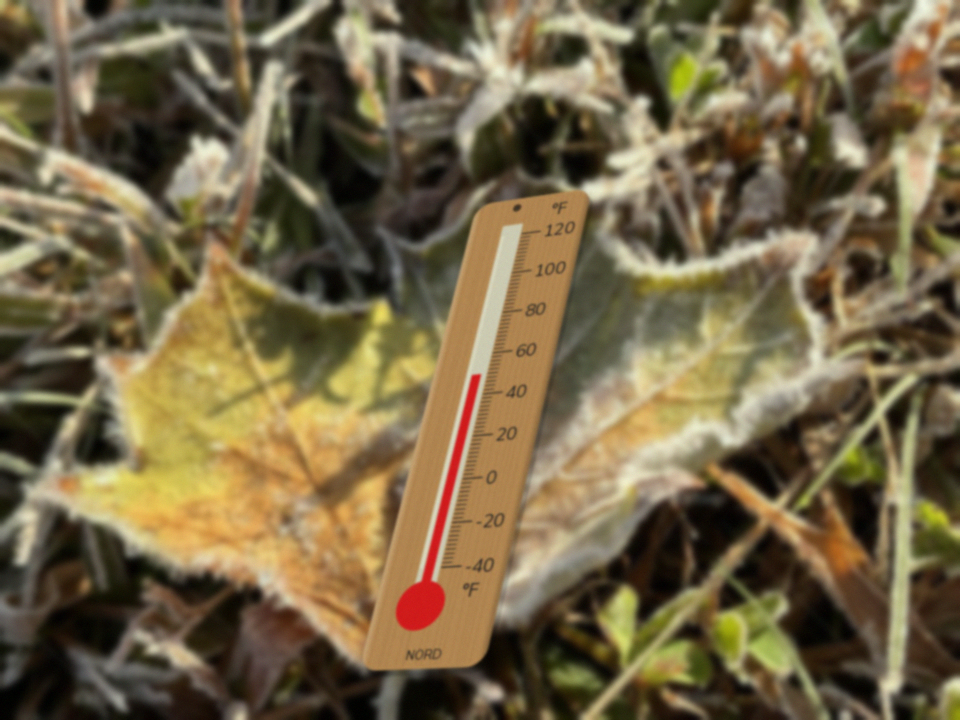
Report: 50,°F
